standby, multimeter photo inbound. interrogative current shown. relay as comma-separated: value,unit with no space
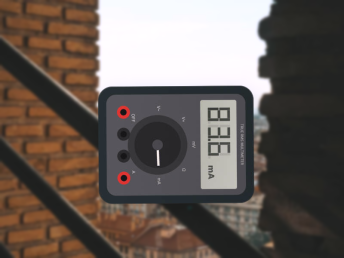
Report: 83.6,mA
